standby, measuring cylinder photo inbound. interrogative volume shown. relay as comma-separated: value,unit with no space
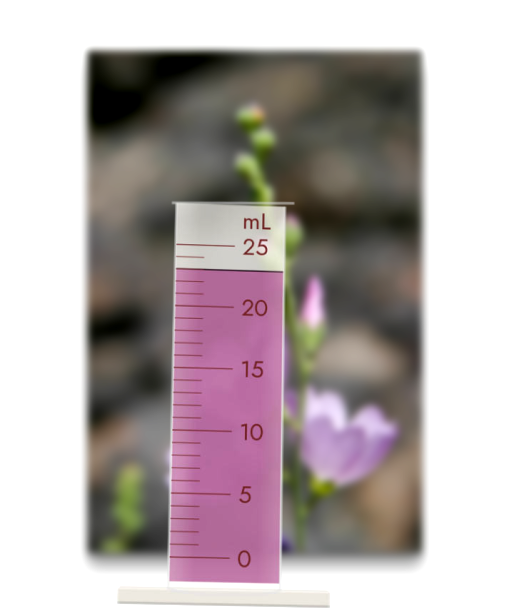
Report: 23,mL
